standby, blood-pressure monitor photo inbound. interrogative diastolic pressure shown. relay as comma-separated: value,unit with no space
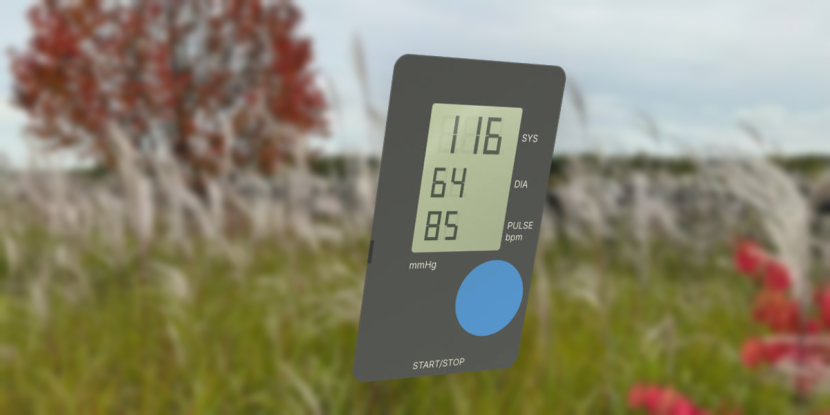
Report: 64,mmHg
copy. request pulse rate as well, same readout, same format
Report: 85,bpm
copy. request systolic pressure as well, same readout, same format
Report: 116,mmHg
